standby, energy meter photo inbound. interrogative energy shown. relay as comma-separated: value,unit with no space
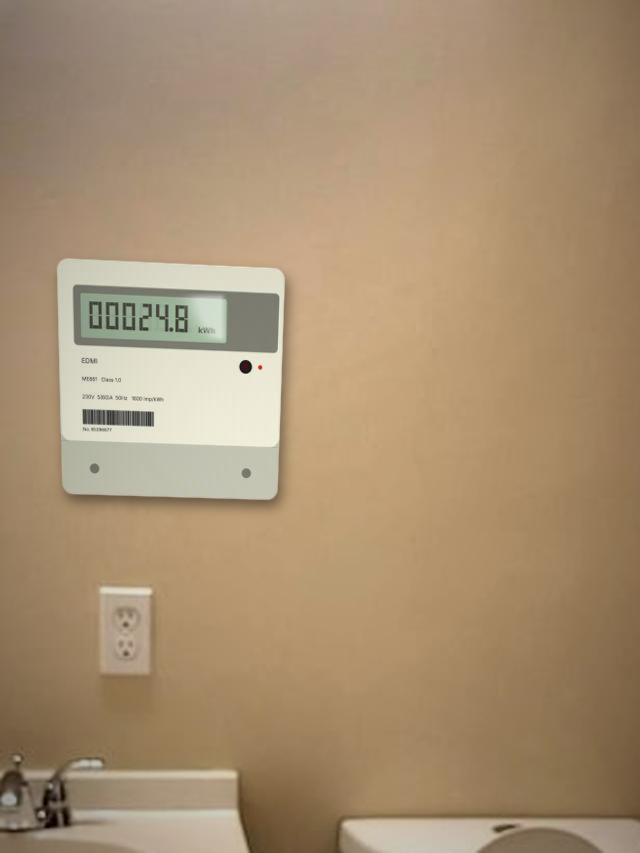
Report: 24.8,kWh
